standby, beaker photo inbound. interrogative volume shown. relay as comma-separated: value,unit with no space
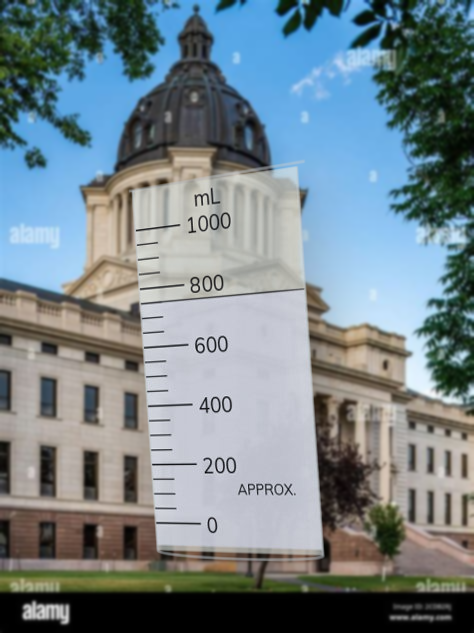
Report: 750,mL
